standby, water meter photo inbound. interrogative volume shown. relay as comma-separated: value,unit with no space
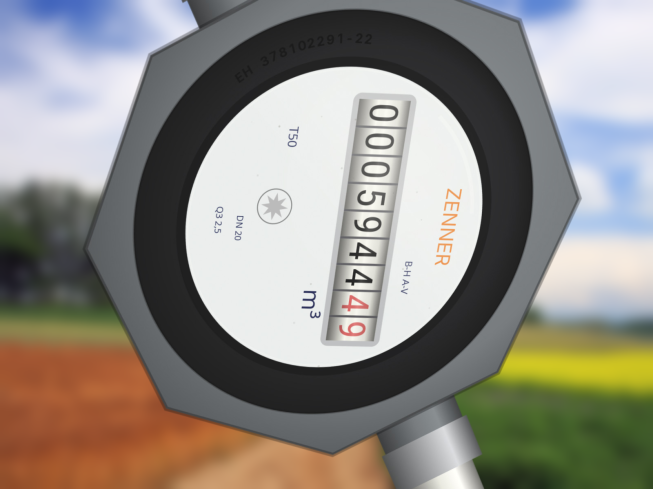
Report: 5944.49,m³
